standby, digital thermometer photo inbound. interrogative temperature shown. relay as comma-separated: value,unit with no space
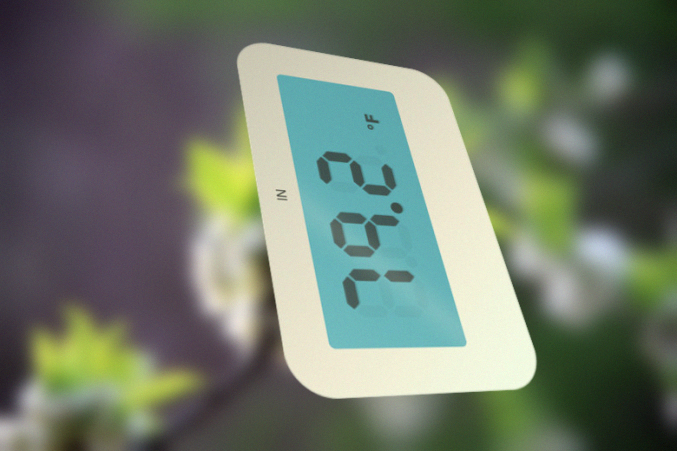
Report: 79.2,°F
